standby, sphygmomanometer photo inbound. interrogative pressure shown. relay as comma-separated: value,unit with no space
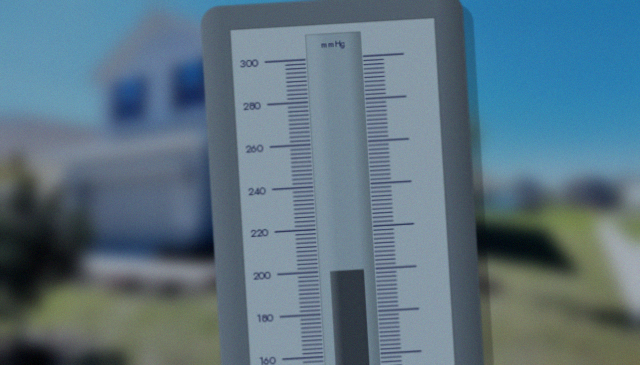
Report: 200,mmHg
